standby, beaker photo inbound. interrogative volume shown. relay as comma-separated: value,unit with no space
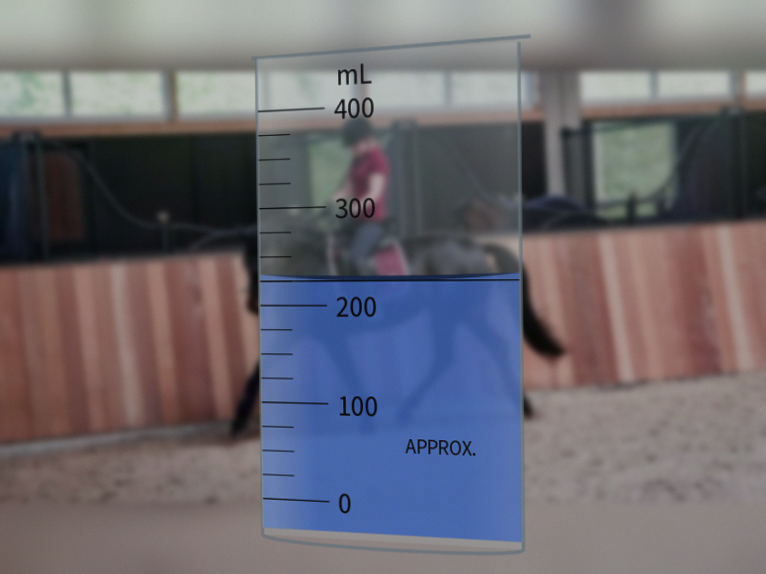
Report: 225,mL
